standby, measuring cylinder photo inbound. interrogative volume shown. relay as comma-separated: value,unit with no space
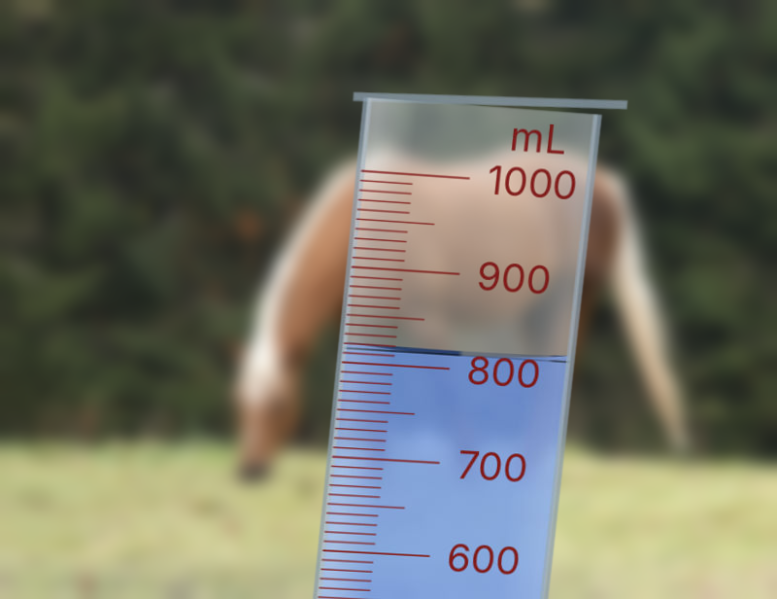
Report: 815,mL
